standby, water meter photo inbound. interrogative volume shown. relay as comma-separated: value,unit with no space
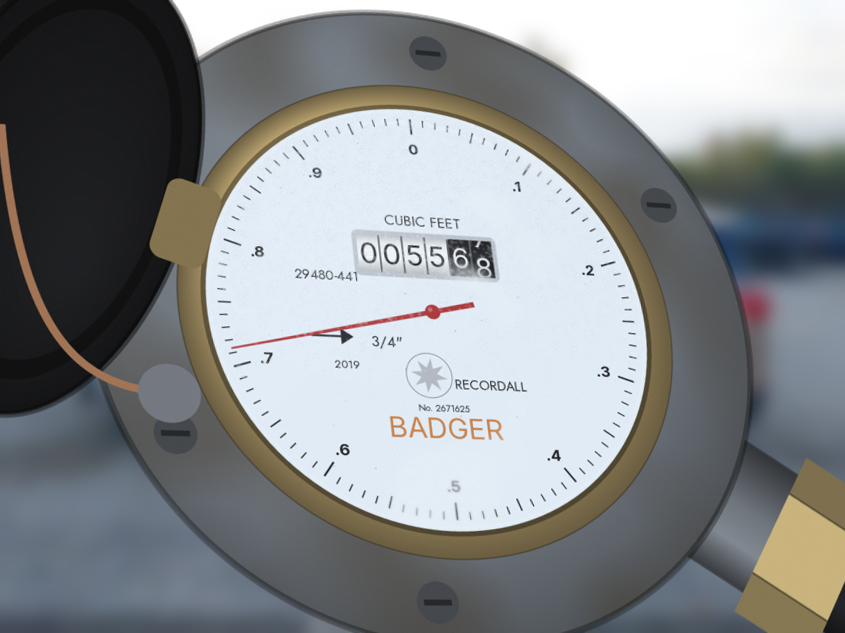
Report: 5567.71,ft³
